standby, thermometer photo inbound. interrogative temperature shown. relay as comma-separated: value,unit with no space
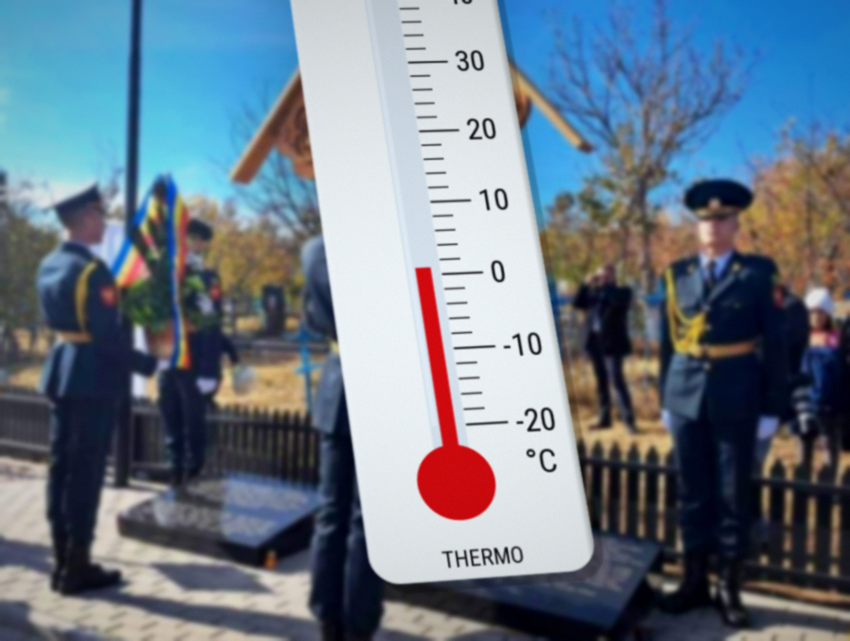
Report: 1,°C
